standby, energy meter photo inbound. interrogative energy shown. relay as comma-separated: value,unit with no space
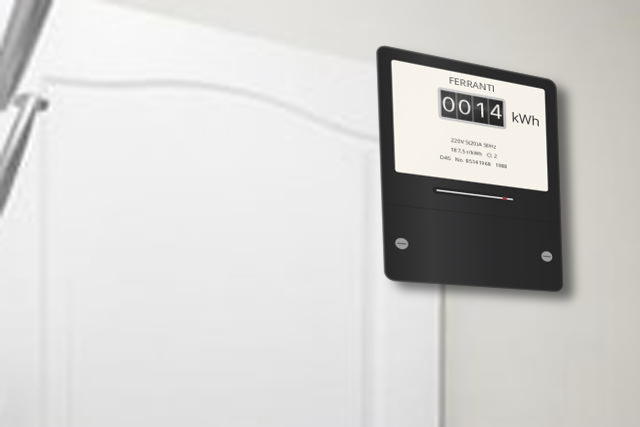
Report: 14,kWh
